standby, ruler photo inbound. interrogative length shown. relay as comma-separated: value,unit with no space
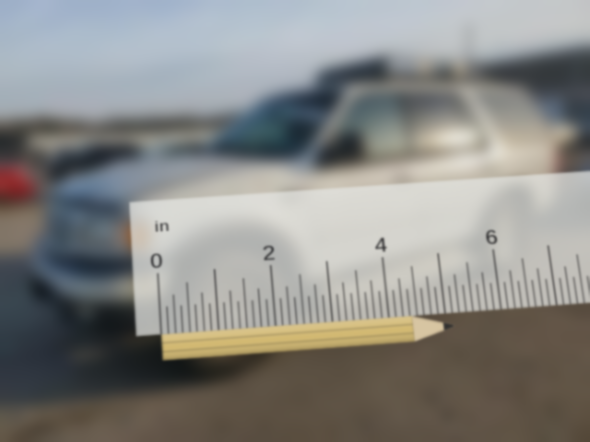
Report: 5.125,in
